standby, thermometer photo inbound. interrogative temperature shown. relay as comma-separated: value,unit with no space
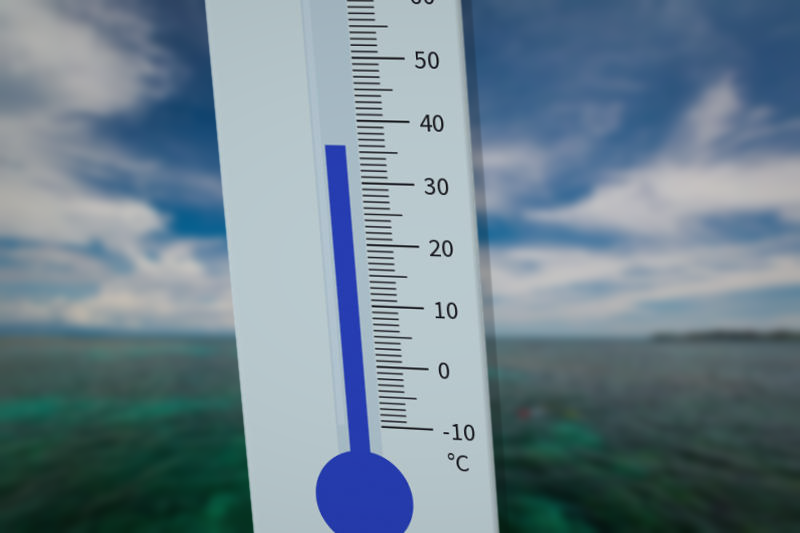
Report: 36,°C
